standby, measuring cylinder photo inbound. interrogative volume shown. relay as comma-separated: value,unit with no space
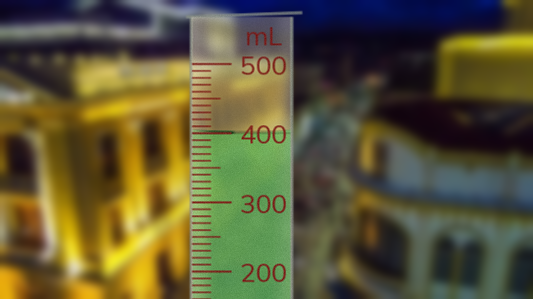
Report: 400,mL
